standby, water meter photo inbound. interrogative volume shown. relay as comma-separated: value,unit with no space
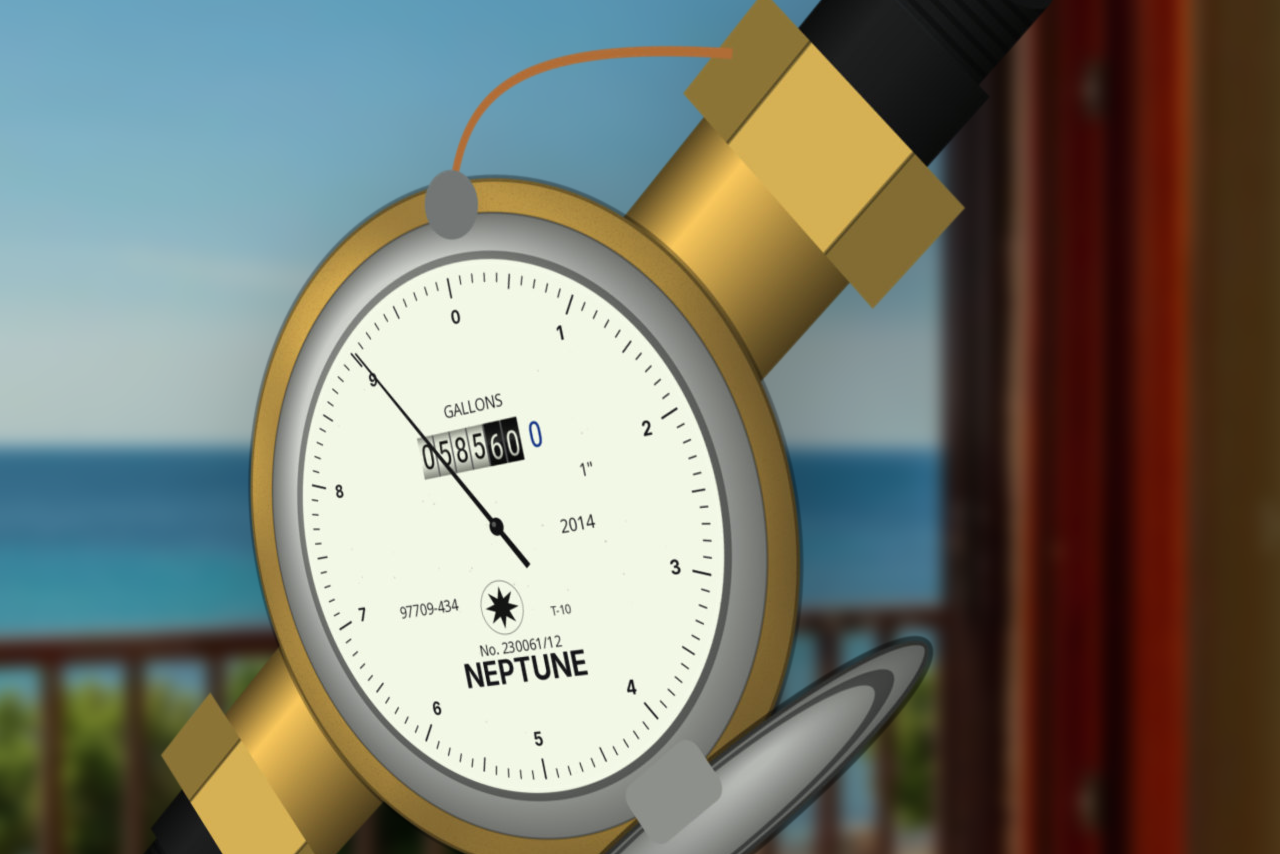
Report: 585599.0,gal
